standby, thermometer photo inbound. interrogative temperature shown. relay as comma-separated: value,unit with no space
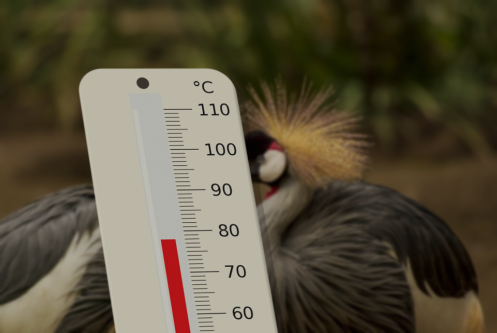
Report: 78,°C
